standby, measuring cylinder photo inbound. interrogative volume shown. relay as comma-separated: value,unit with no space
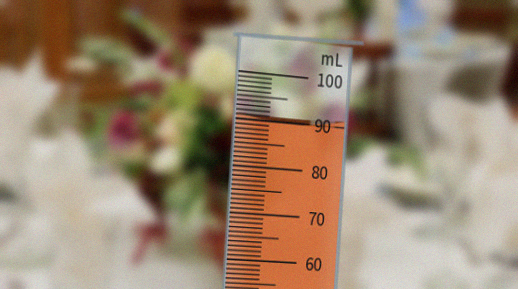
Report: 90,mL
